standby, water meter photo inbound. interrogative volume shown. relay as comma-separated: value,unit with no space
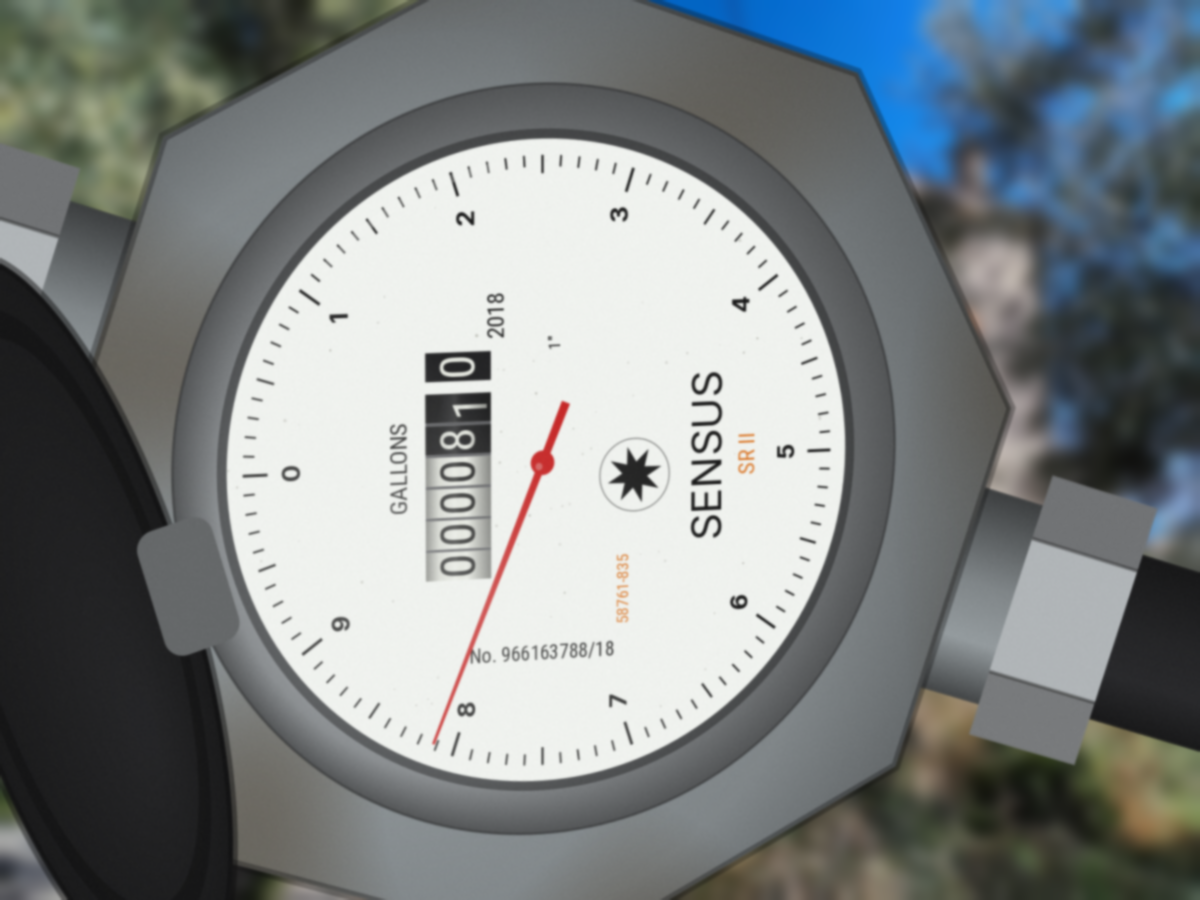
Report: 808.1,gal
